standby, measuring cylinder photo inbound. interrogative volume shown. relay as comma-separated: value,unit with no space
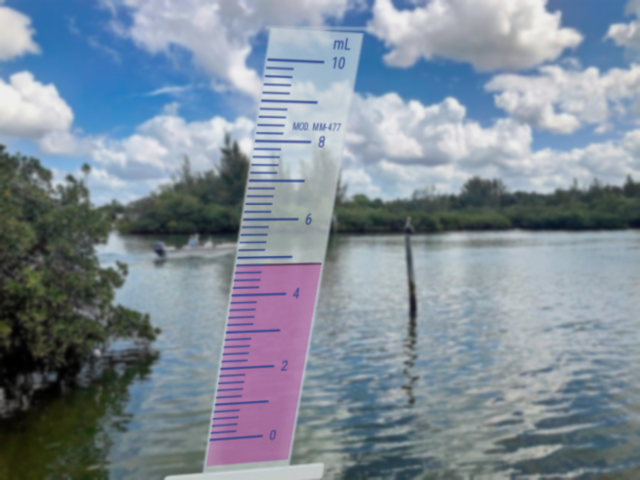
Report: 4.8,mL
